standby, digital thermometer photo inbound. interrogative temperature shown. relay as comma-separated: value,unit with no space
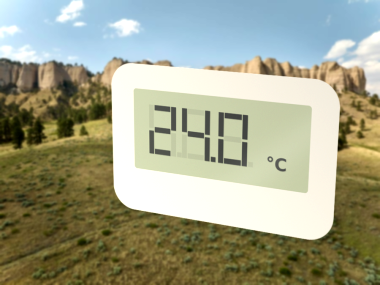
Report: 24.0,°C
